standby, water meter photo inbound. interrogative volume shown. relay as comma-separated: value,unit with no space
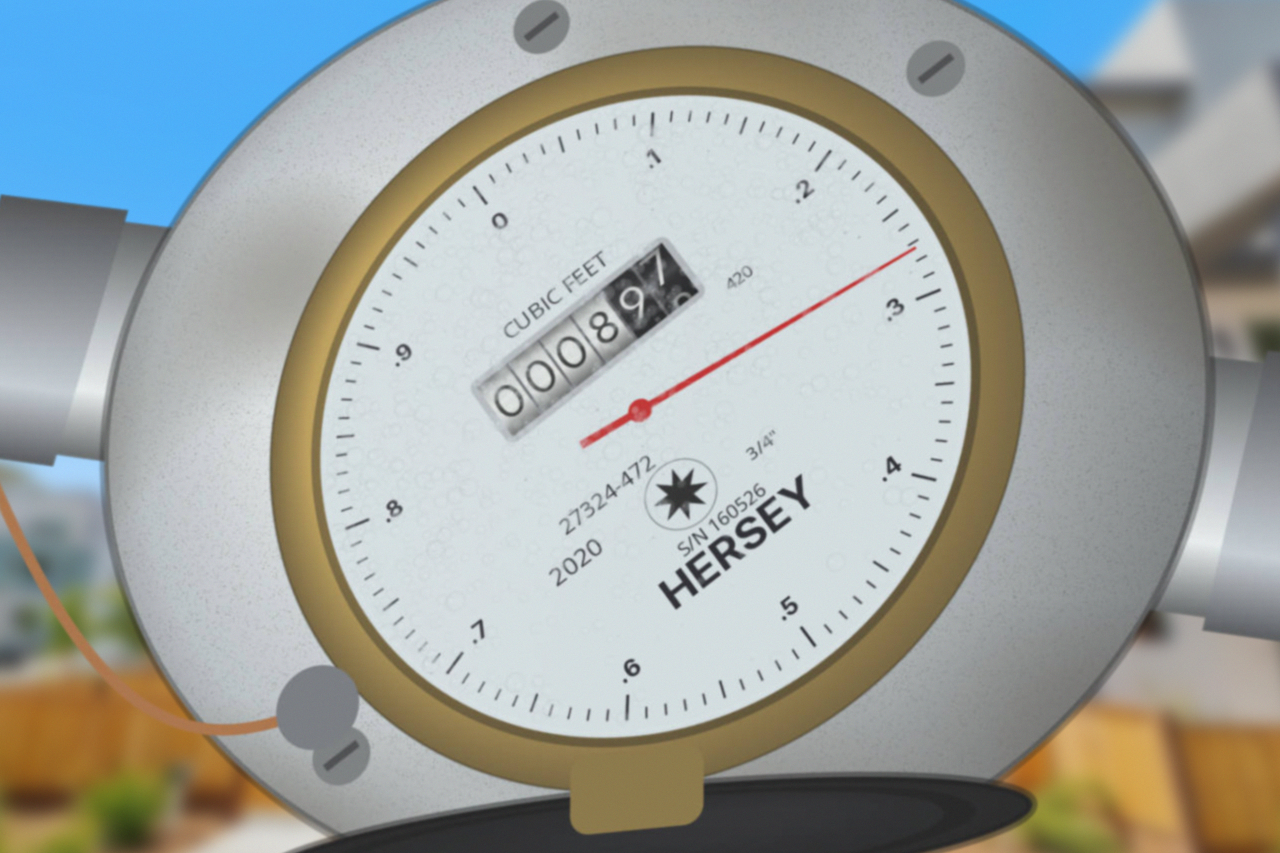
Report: 897.27,ft³
